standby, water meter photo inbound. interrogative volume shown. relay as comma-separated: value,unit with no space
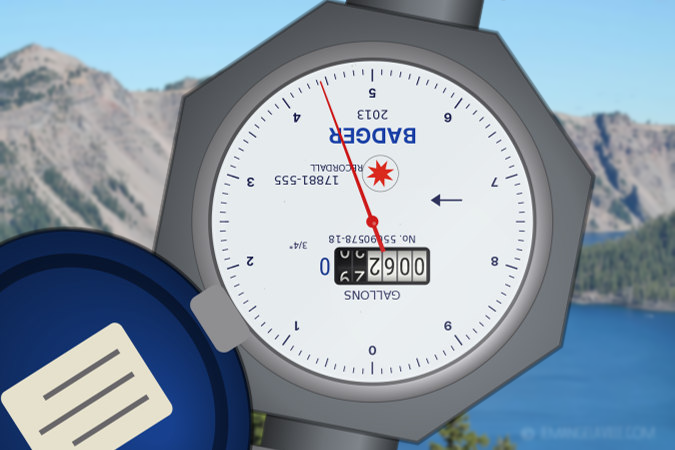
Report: 62294.4,gal
